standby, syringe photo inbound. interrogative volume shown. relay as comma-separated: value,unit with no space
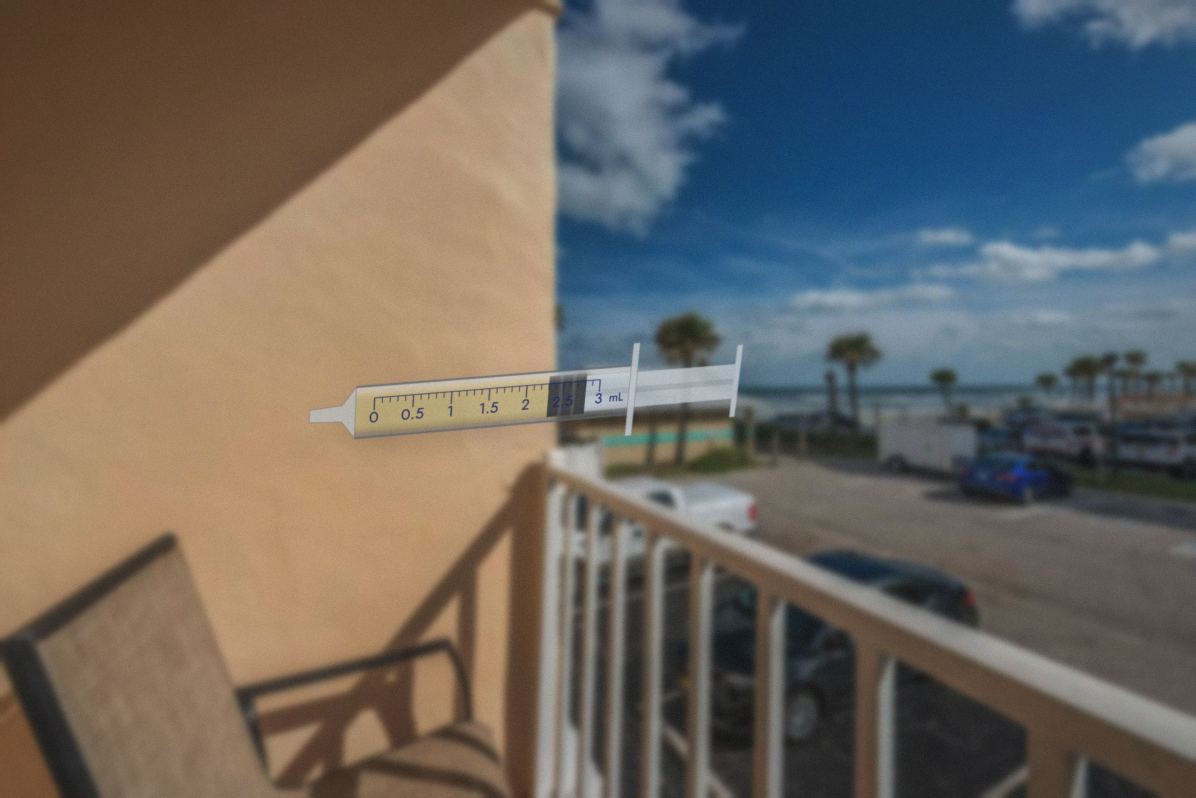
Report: 2.3,mL
